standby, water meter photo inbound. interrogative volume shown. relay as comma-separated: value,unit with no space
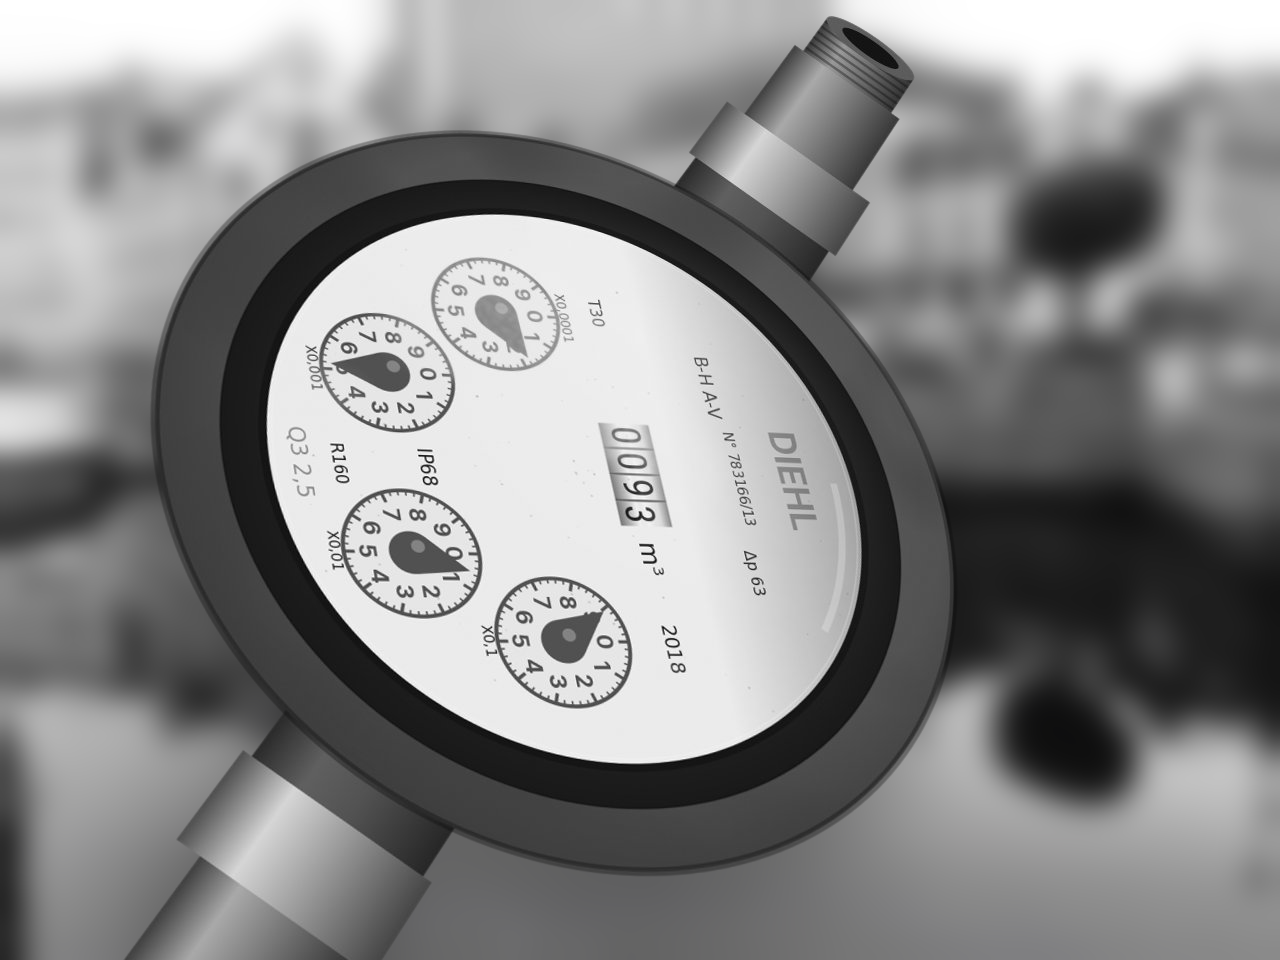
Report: 92.9051,m³
